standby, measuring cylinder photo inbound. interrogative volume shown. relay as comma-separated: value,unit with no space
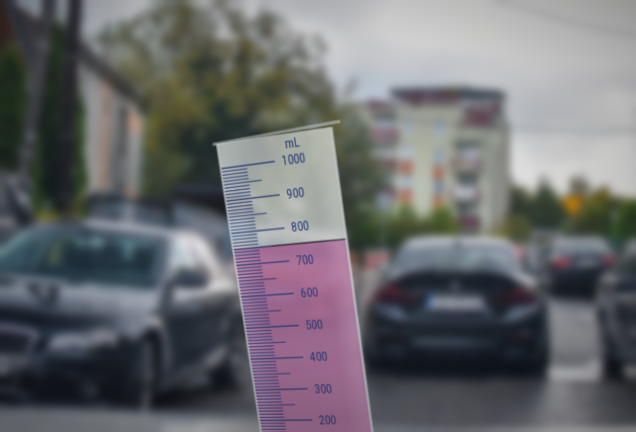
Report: 750,mL
